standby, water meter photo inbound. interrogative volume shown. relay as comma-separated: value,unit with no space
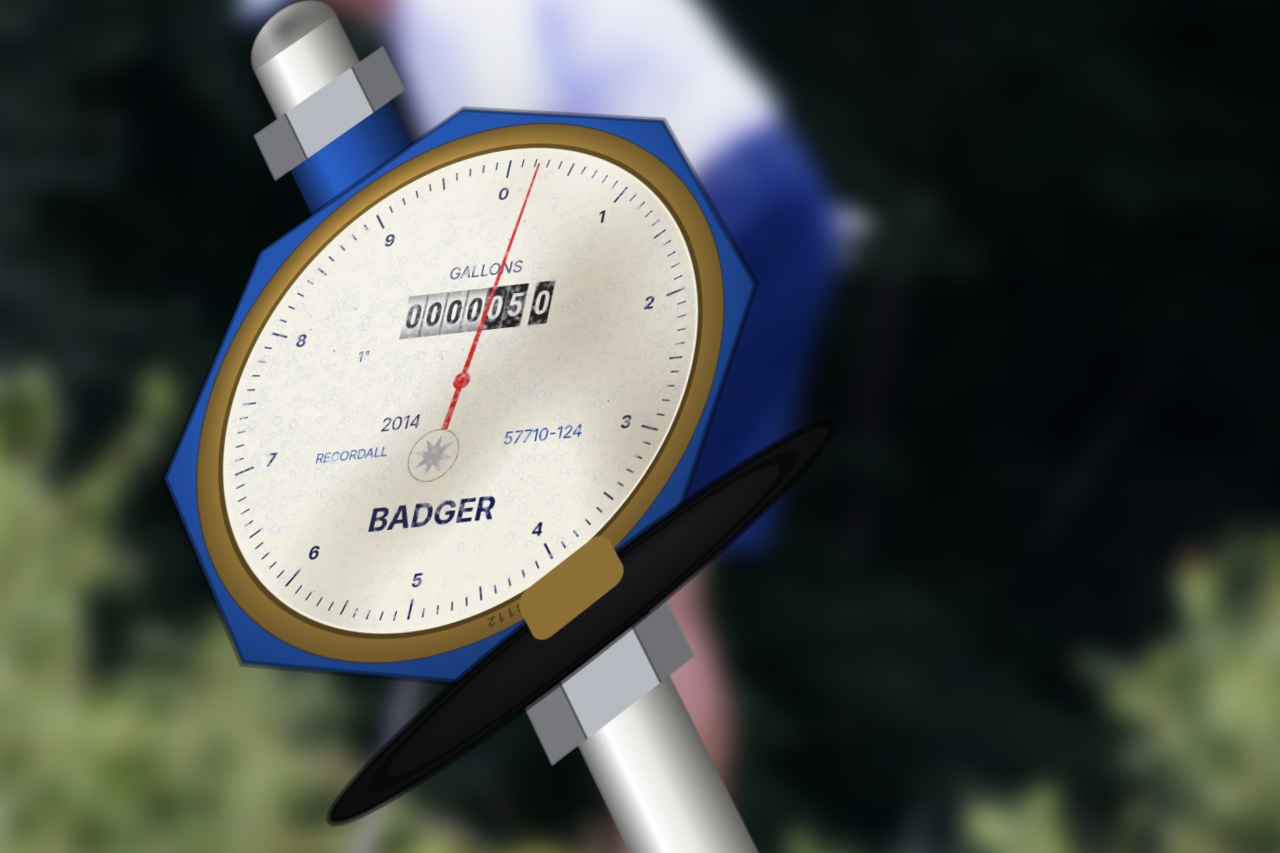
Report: 50.2,gal
